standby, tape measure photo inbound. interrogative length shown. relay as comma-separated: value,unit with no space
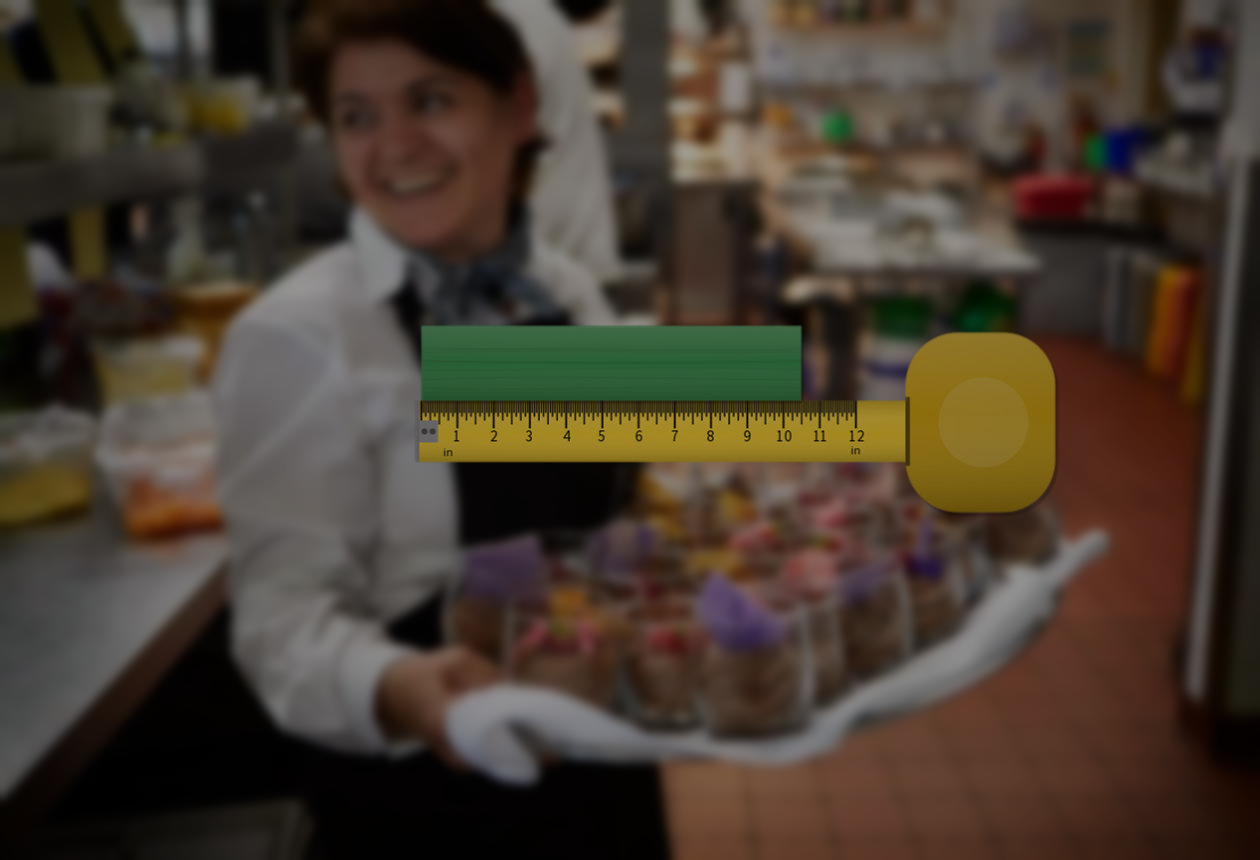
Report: 10.5,in
